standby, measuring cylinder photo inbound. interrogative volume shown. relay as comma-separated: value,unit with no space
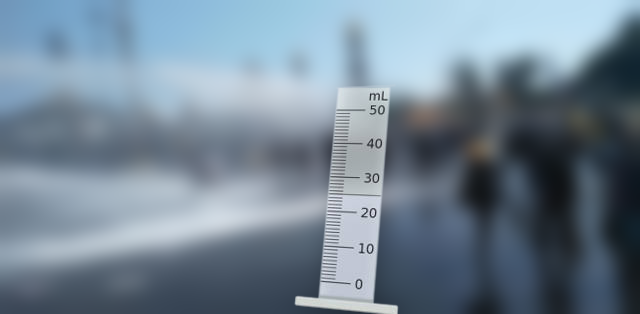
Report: 25,mL
